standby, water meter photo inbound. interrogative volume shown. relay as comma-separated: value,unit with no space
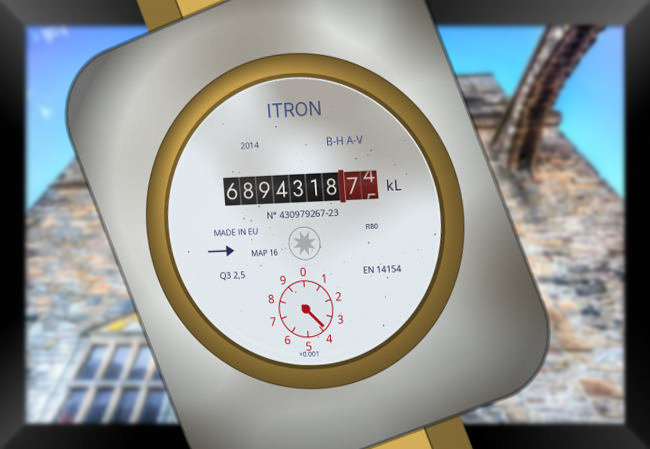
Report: 6894318.743,kL
